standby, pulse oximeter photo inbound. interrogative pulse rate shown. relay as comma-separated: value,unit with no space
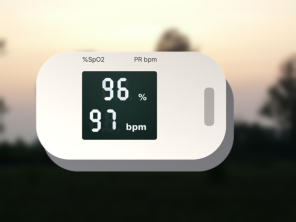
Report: 97,bpm
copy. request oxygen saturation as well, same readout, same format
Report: 96,%
